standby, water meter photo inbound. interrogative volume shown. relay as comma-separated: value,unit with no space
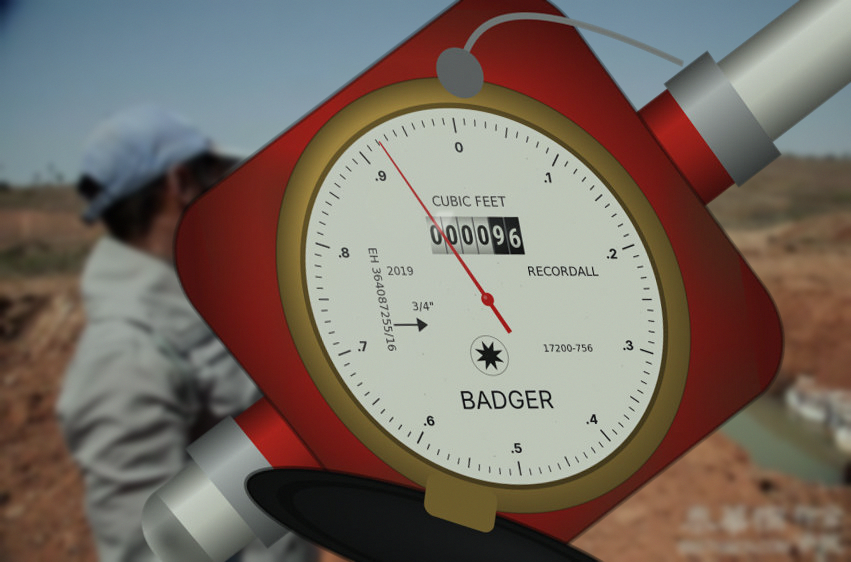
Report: 95.92,ft³
